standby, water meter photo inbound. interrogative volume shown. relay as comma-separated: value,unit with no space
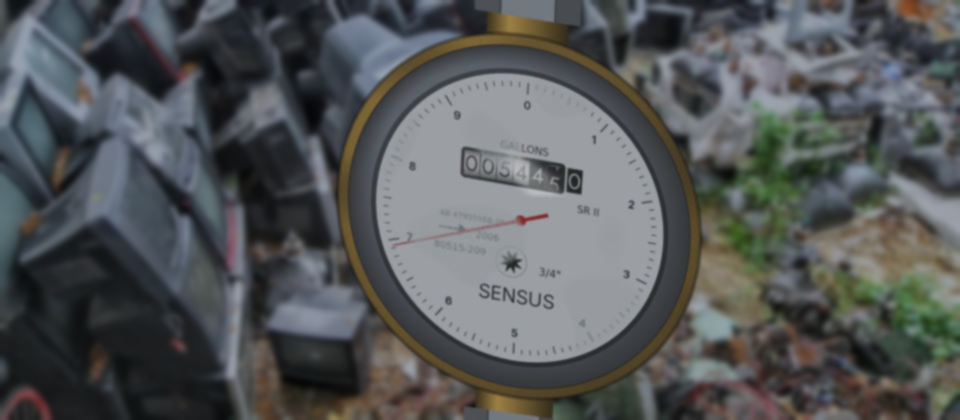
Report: 54446.9,gal
